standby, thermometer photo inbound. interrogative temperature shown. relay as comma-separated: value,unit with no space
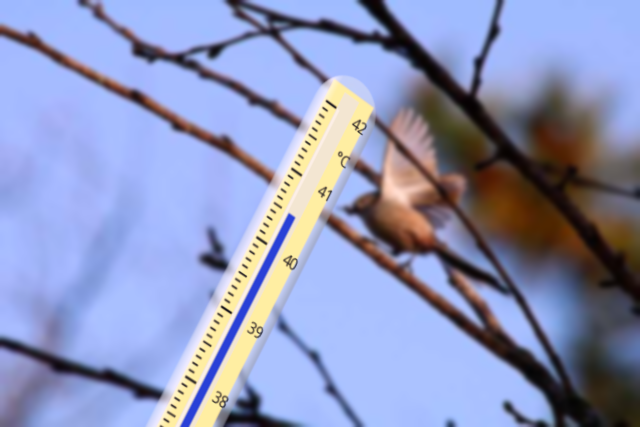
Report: 40.5,°C
